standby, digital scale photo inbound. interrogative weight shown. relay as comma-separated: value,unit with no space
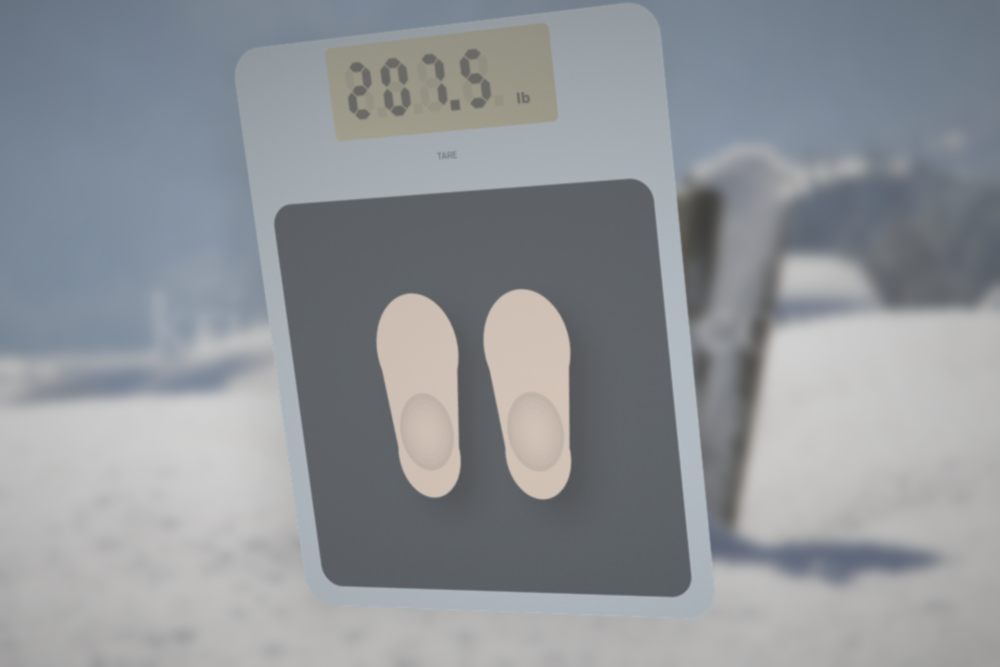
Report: 207.5,lb
